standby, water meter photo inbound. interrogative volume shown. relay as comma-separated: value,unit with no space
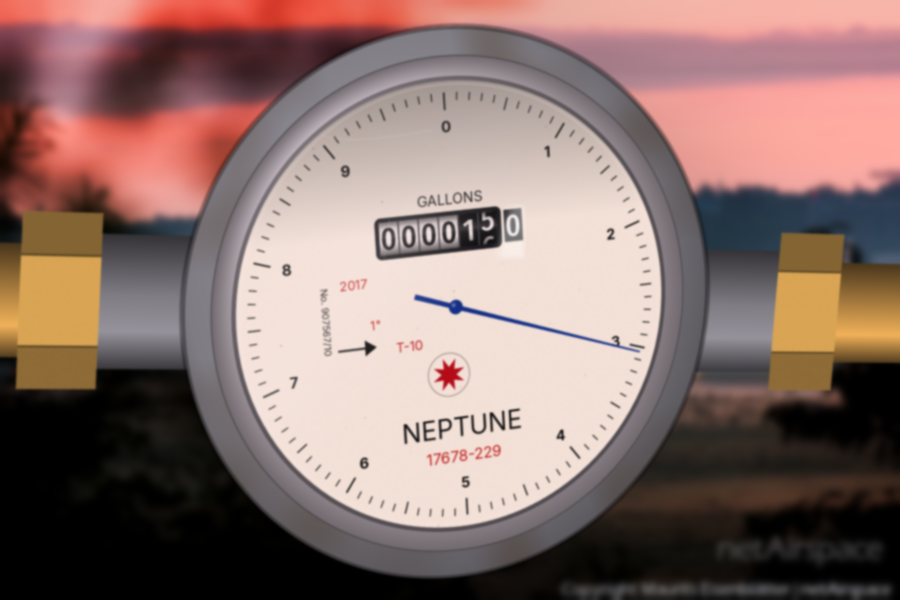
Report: 153.0,gal
